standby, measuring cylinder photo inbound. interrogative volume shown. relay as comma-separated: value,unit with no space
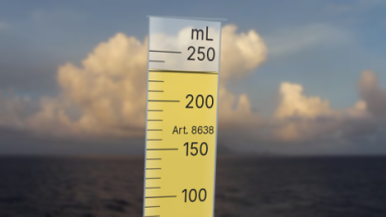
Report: 230,mL
